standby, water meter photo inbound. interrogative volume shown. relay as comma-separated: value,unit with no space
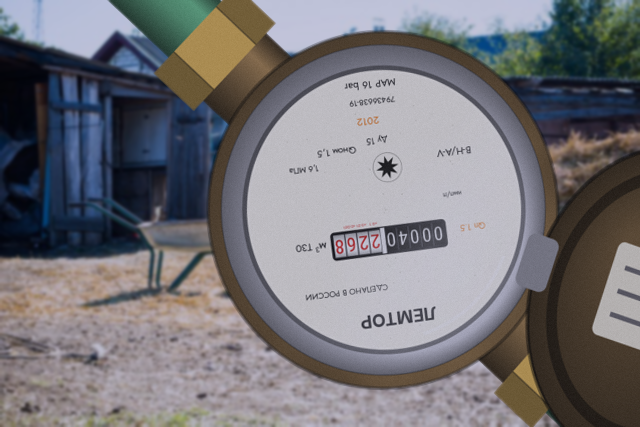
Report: 40.2268,m³
